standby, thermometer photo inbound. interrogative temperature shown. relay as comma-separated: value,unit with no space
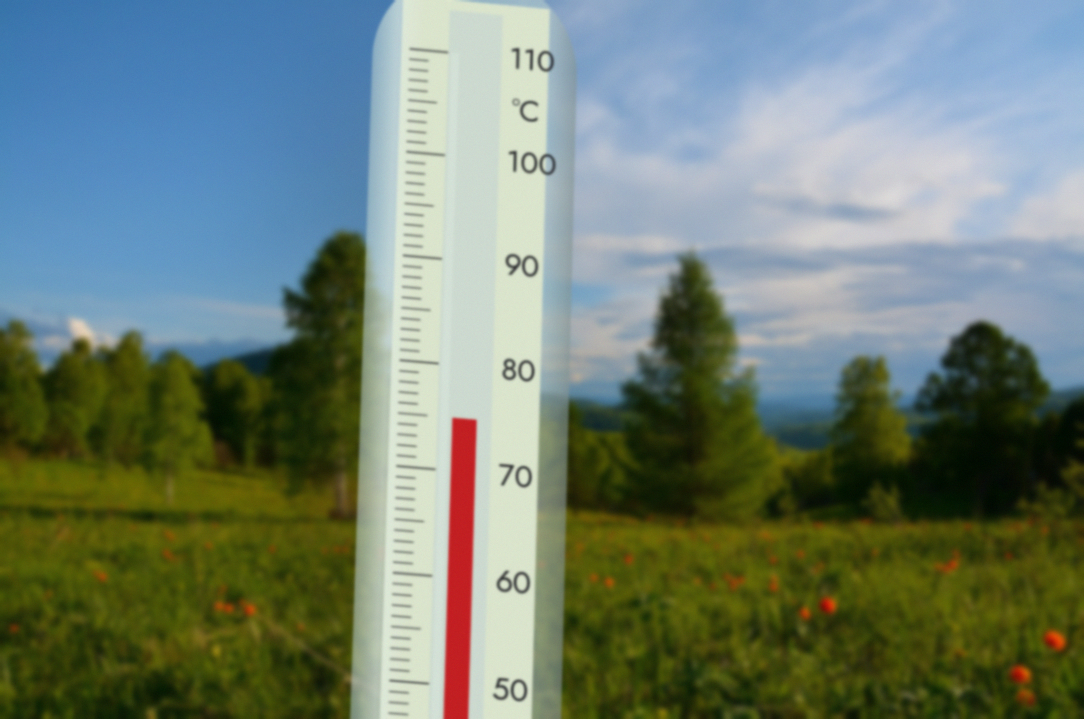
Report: 75,°C
